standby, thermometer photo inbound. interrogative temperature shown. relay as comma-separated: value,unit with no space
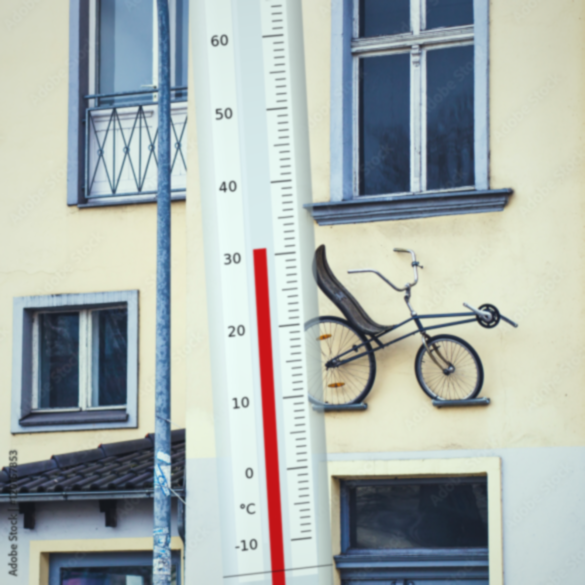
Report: 31,°C
